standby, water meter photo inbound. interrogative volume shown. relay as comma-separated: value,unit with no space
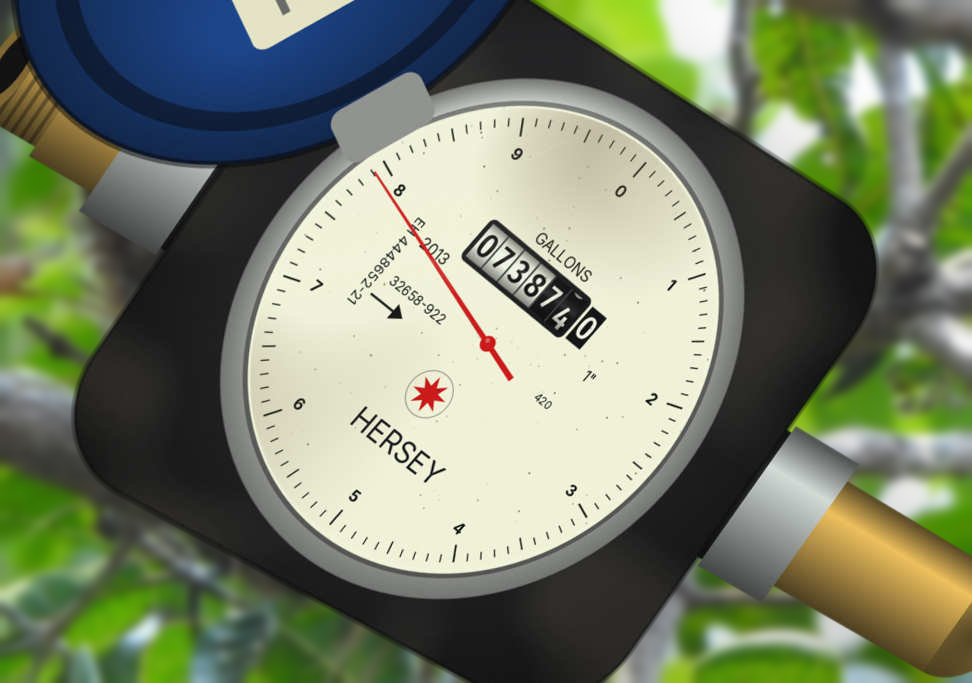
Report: 738737.9,gal
